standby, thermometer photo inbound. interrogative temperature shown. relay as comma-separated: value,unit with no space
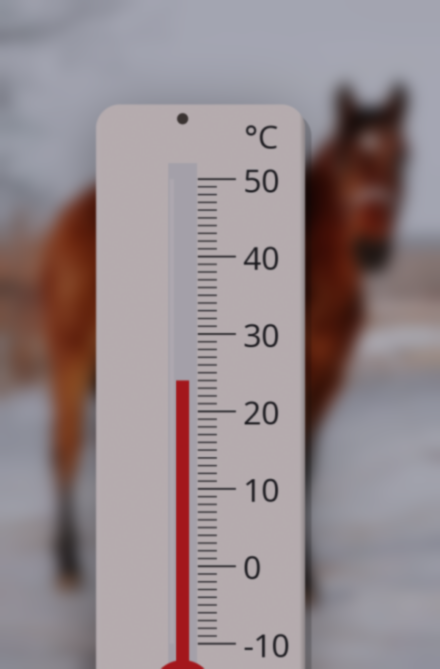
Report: 24,°C
